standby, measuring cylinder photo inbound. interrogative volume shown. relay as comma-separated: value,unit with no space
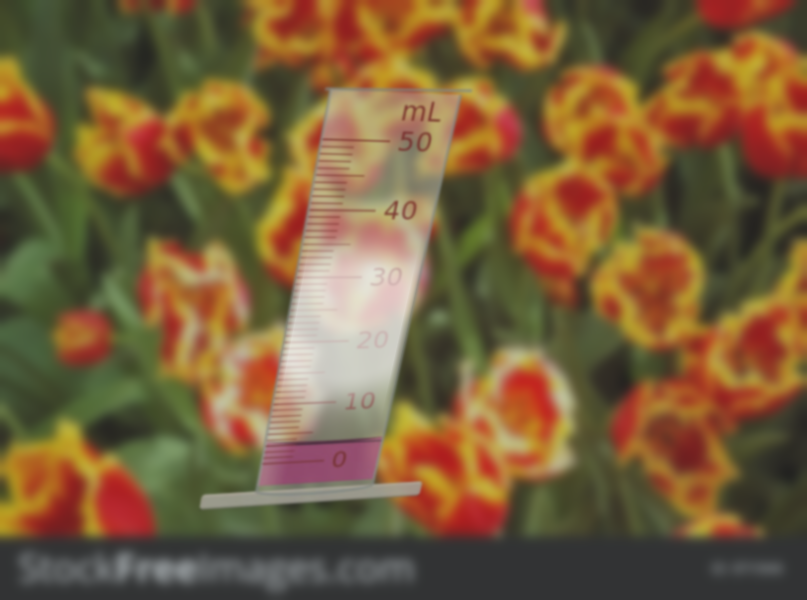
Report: 3,mL
